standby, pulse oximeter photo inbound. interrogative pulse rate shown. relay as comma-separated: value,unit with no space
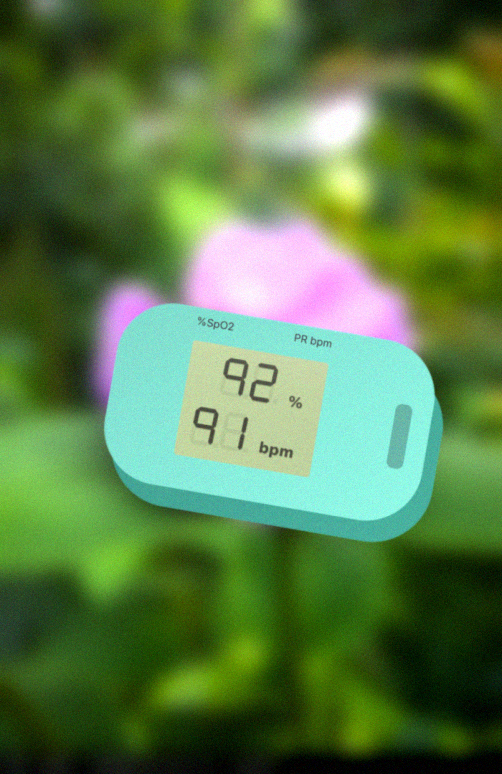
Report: 91,bpm
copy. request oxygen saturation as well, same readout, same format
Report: 92,%
